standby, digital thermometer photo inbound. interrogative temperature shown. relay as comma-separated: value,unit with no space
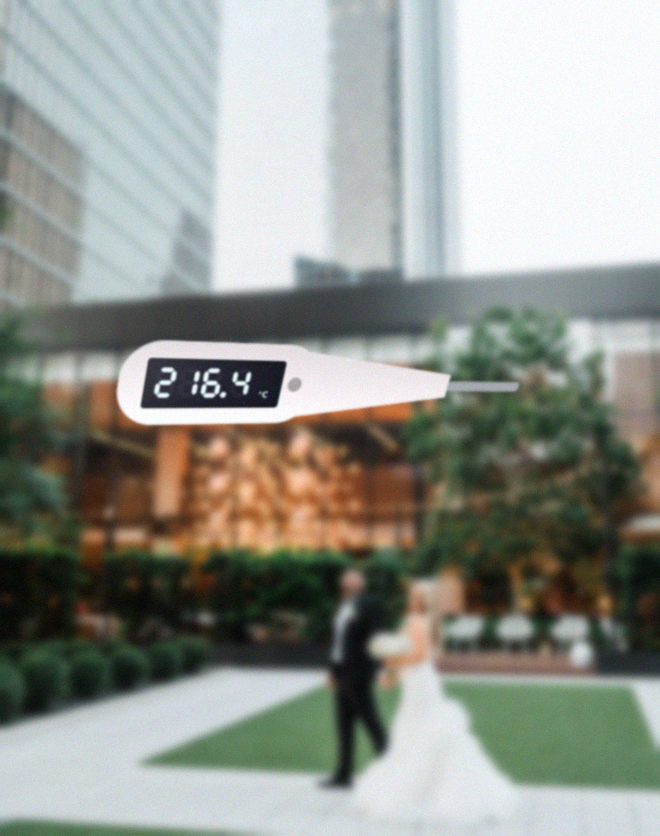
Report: 216.4,°C
